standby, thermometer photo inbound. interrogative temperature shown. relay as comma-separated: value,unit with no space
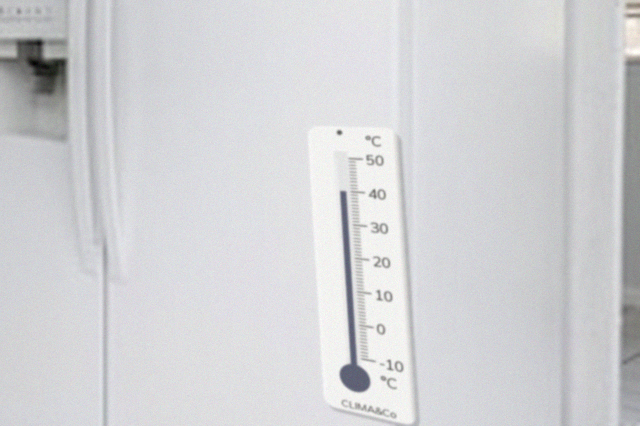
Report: 40,°C
